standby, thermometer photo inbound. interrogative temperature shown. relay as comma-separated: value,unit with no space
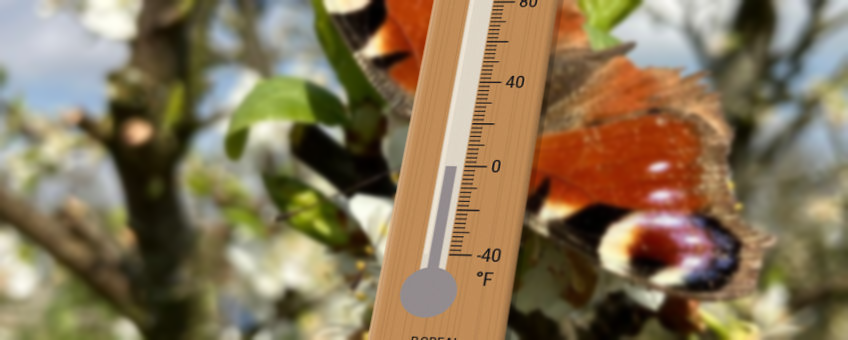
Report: 0,°F
